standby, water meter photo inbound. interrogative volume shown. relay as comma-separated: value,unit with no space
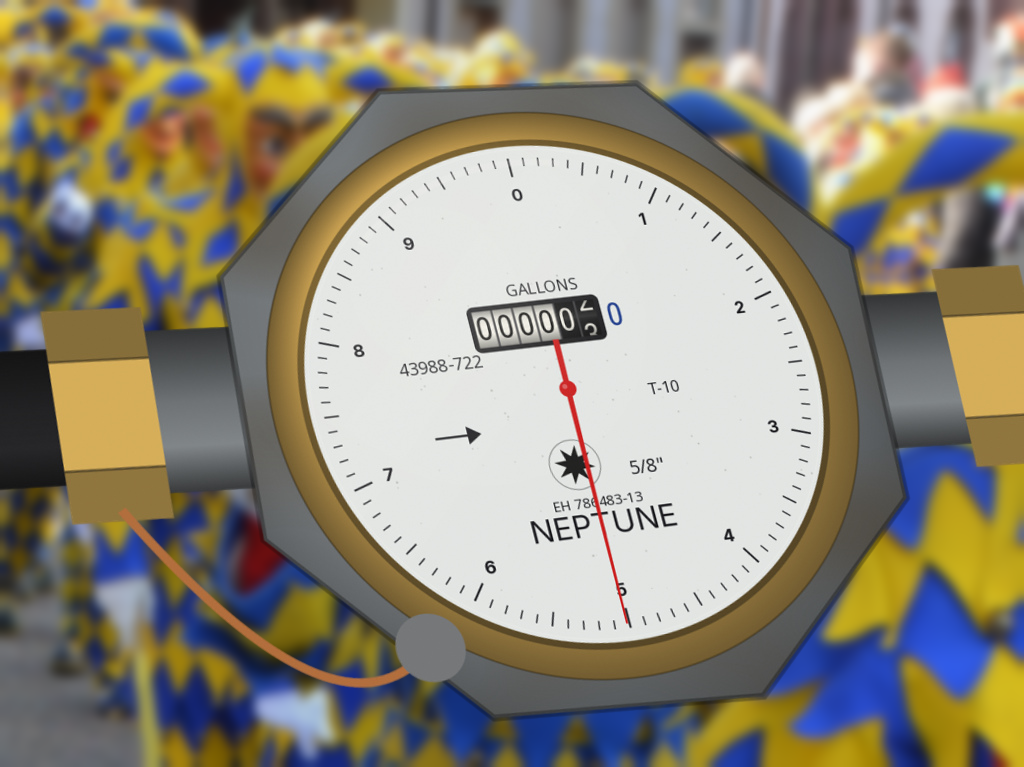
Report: 25.0,gal
